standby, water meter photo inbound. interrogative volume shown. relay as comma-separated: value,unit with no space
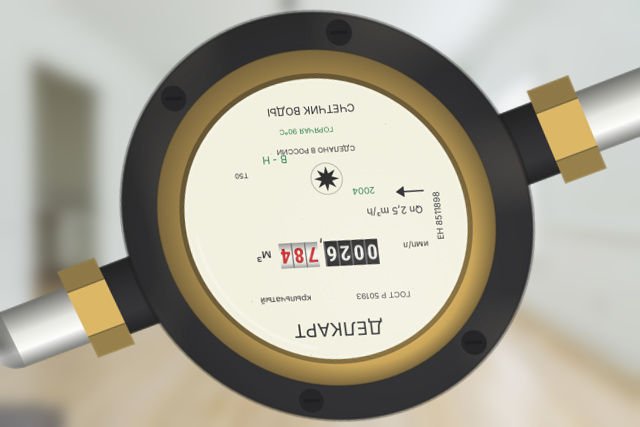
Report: 26.784,m³
